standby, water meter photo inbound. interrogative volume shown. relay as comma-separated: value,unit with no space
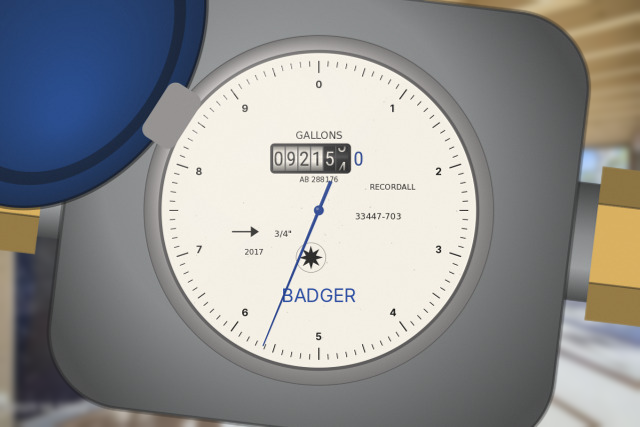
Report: 921535.6,gal
